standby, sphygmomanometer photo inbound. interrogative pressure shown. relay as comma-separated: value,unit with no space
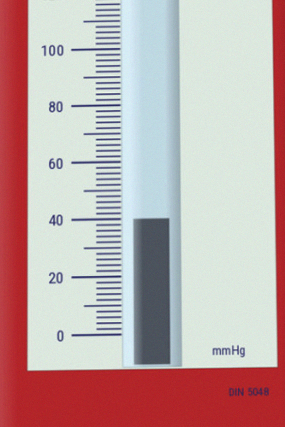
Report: 40,mmHg
